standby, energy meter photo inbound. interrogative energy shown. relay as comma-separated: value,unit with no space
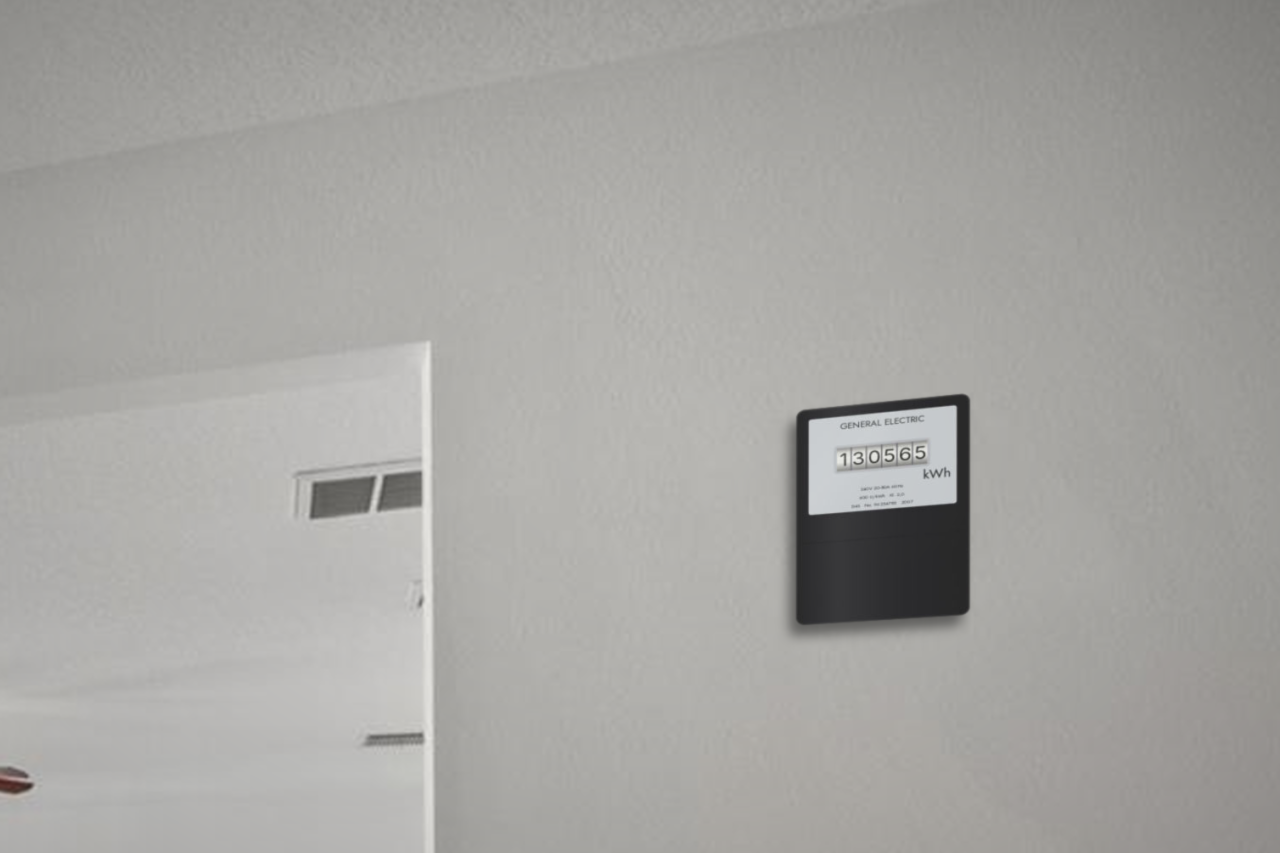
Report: 130565,kWh
